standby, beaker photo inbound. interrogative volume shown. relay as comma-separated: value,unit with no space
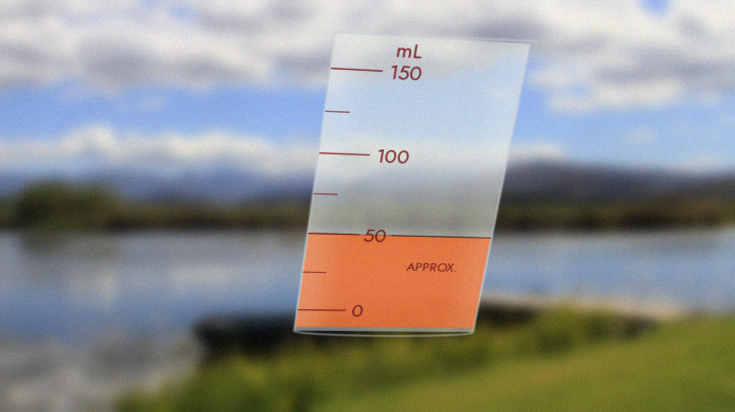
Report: 50,mL
